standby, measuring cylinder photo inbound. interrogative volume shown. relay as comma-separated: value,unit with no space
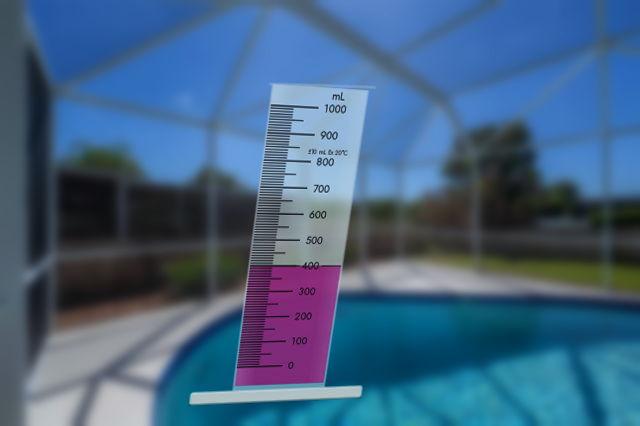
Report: 400,mL
